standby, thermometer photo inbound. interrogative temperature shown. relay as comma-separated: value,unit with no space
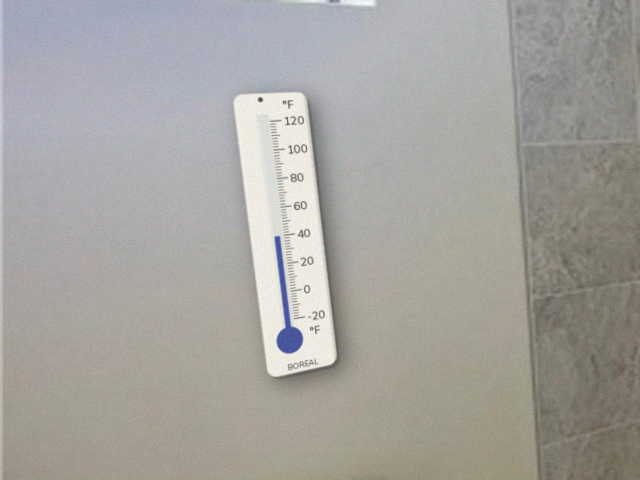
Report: 40,°F
